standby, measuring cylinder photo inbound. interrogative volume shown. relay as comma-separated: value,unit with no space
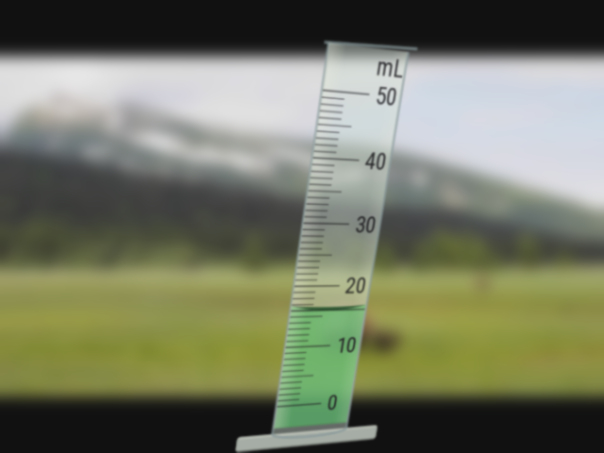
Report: 16,mL
